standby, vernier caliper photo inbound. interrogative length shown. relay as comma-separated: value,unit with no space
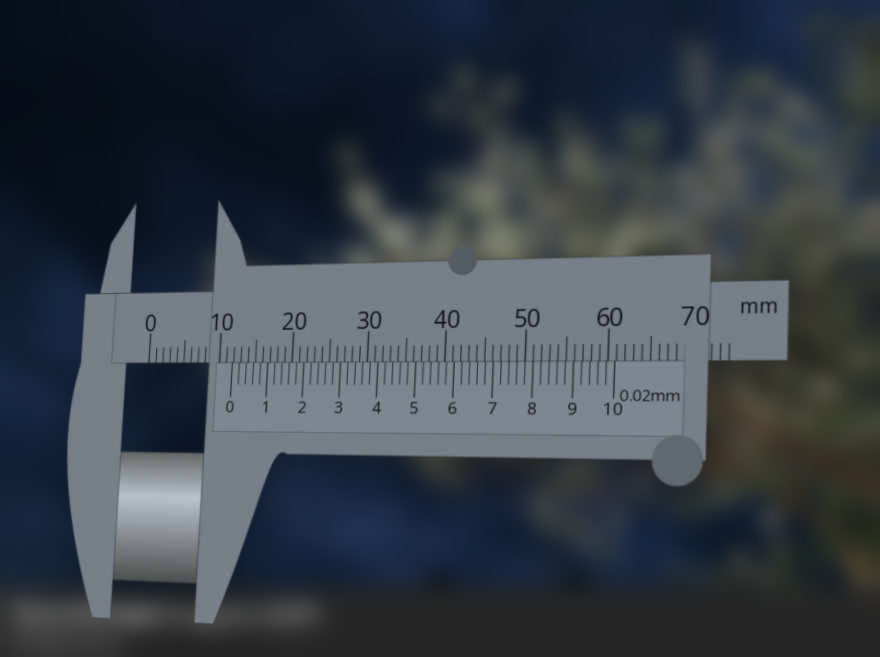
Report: 11.8,mm
